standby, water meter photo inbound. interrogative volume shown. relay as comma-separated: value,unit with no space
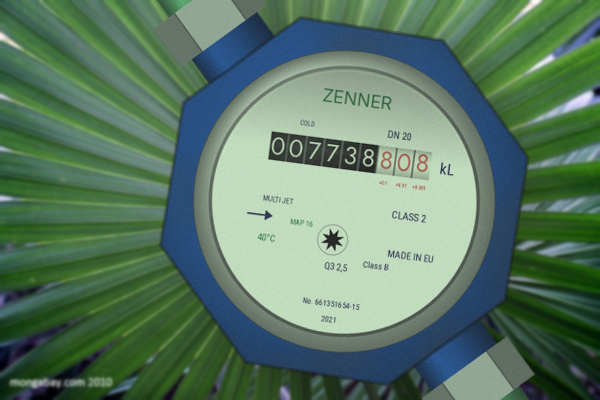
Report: 7738.808,kL
